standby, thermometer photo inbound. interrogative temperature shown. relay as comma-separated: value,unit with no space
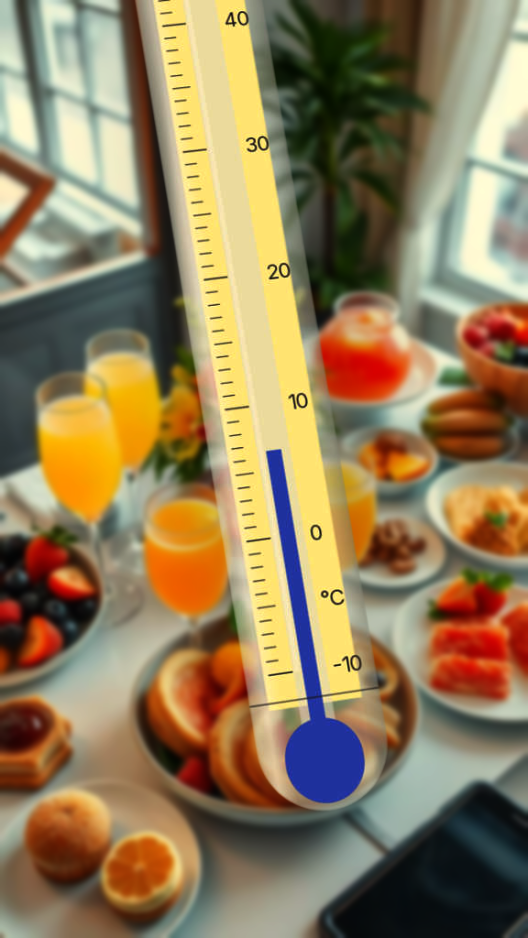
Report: 6.5,°C
